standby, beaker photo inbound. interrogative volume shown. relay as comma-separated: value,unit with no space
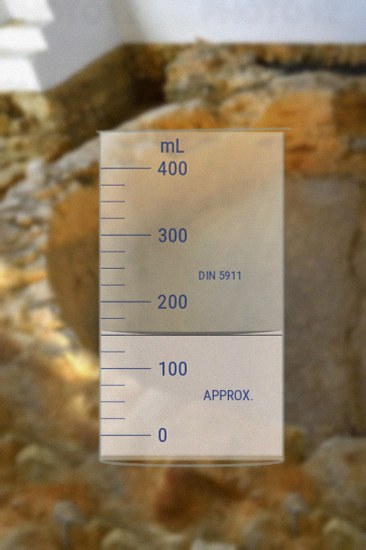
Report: 150,mL
